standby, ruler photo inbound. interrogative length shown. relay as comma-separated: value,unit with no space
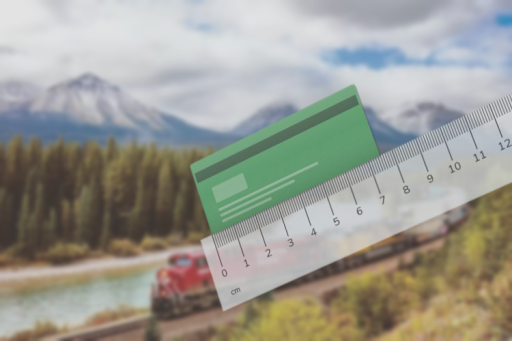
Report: 7.5,cm
